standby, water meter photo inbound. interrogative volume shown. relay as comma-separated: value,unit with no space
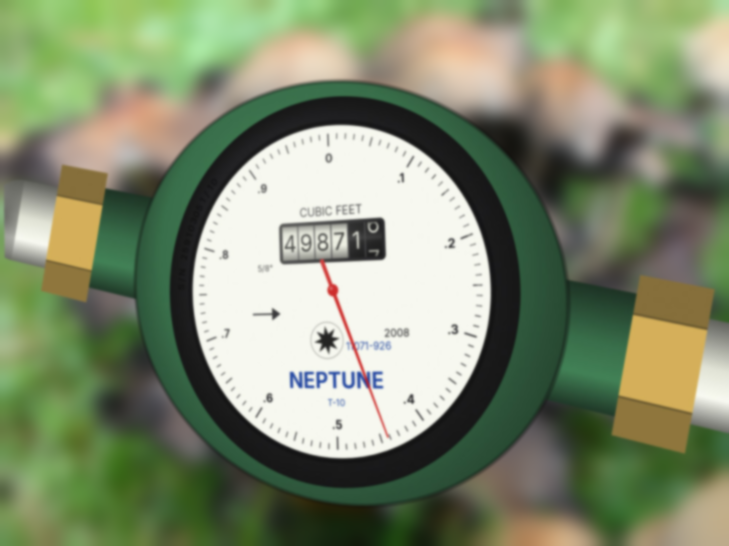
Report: 498716.44,ft³
